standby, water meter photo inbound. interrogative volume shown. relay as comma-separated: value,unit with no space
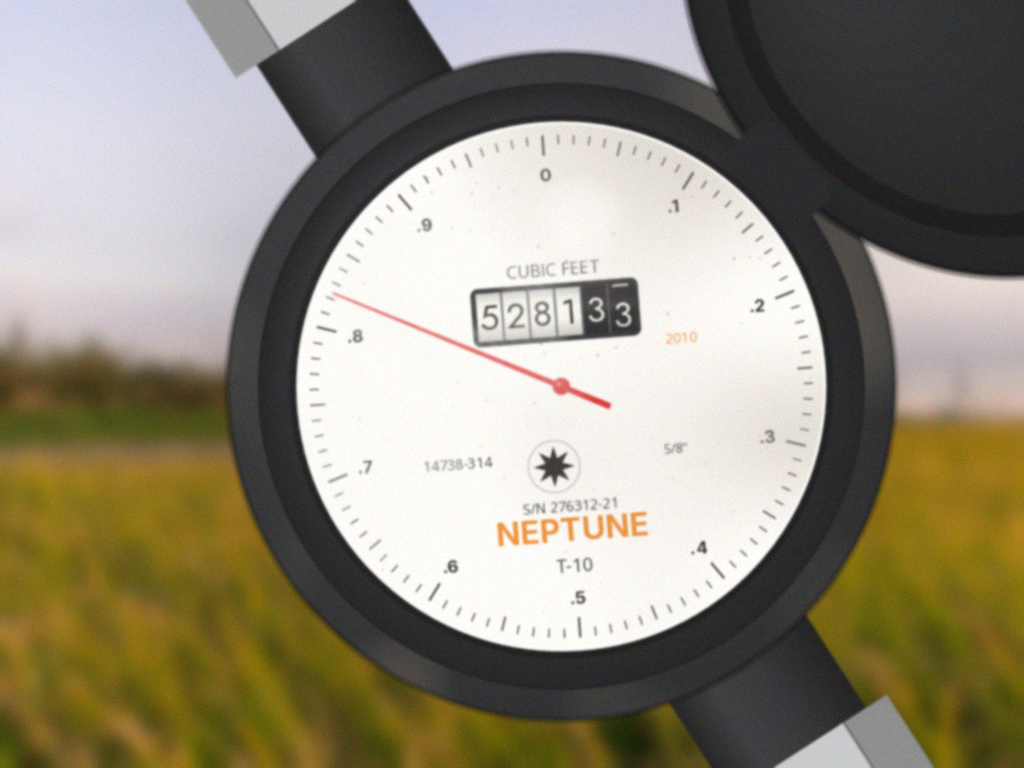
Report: 528132.82,ft³
